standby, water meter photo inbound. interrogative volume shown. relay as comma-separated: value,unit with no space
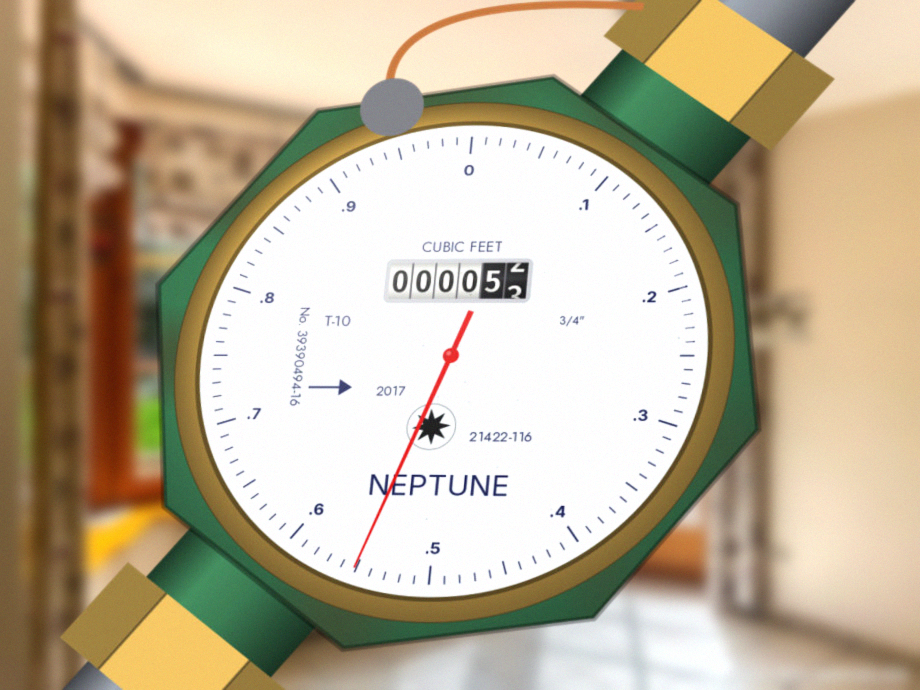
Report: 52.55,ft³
